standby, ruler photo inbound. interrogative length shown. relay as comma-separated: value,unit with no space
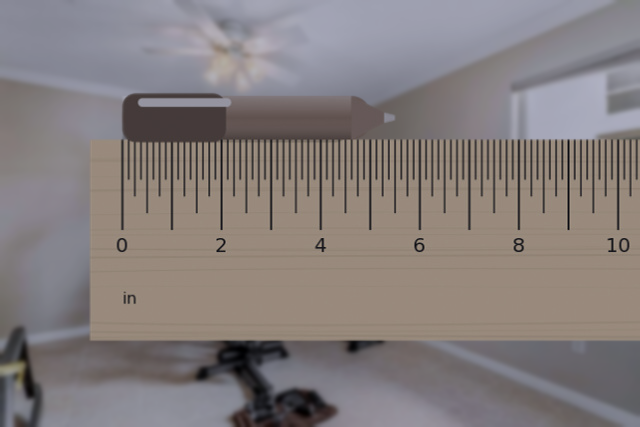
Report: 5.5,in
